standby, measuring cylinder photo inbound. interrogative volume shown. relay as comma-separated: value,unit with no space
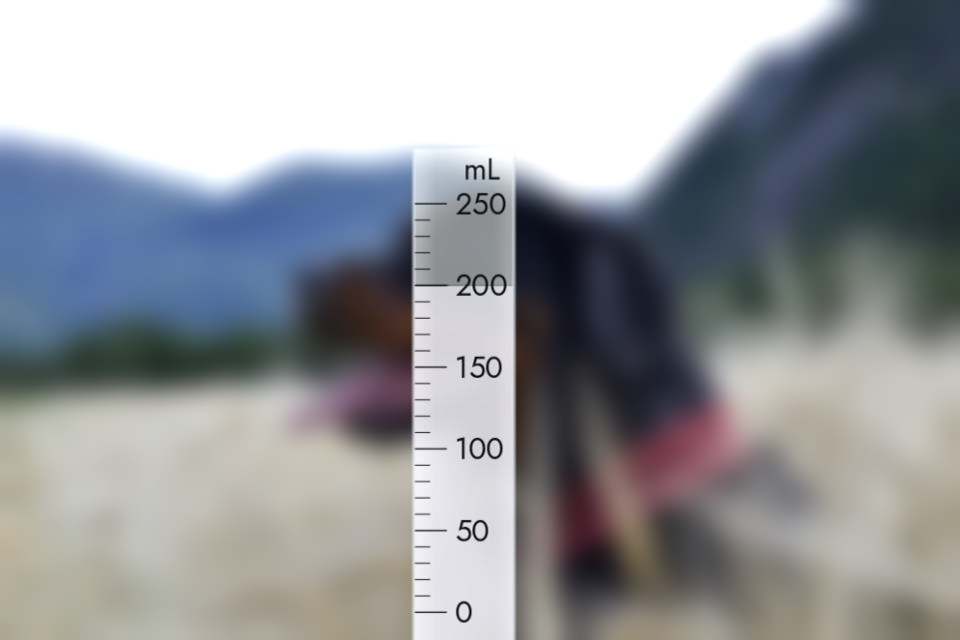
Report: 200,mL
